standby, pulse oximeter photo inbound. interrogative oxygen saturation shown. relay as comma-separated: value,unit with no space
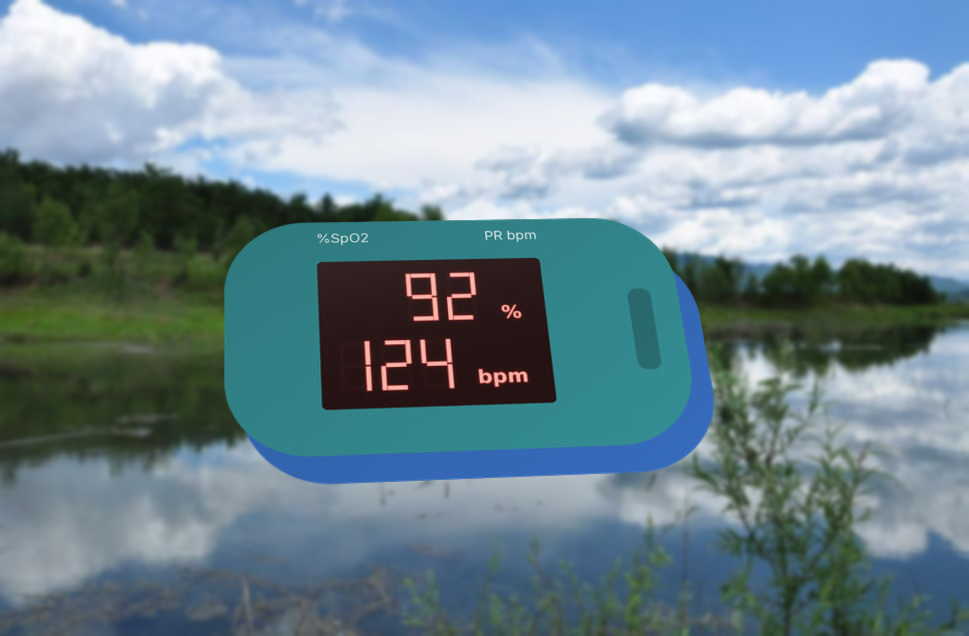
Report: 92,%
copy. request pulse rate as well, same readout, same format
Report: 124,bpm
